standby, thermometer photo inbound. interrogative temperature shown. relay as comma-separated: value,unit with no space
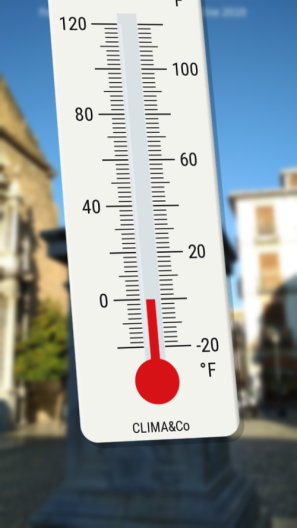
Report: 0,°F
